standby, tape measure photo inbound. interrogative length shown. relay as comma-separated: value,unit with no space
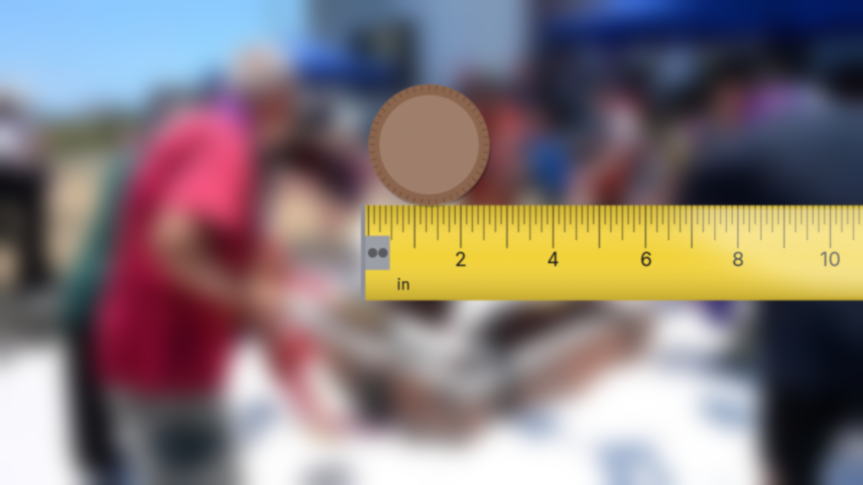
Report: 2.625,in
